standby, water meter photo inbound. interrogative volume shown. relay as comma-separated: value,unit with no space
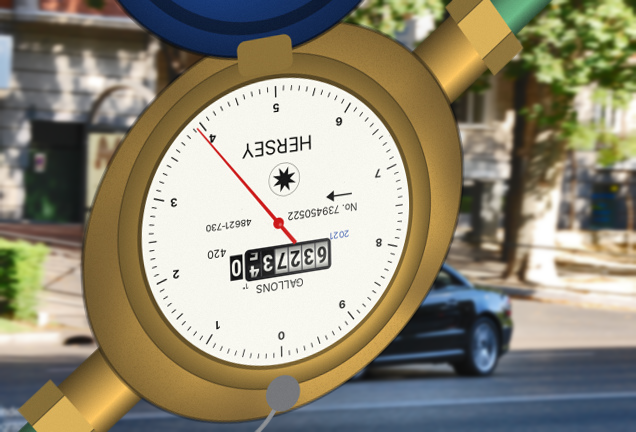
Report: 6327343.9,gal
